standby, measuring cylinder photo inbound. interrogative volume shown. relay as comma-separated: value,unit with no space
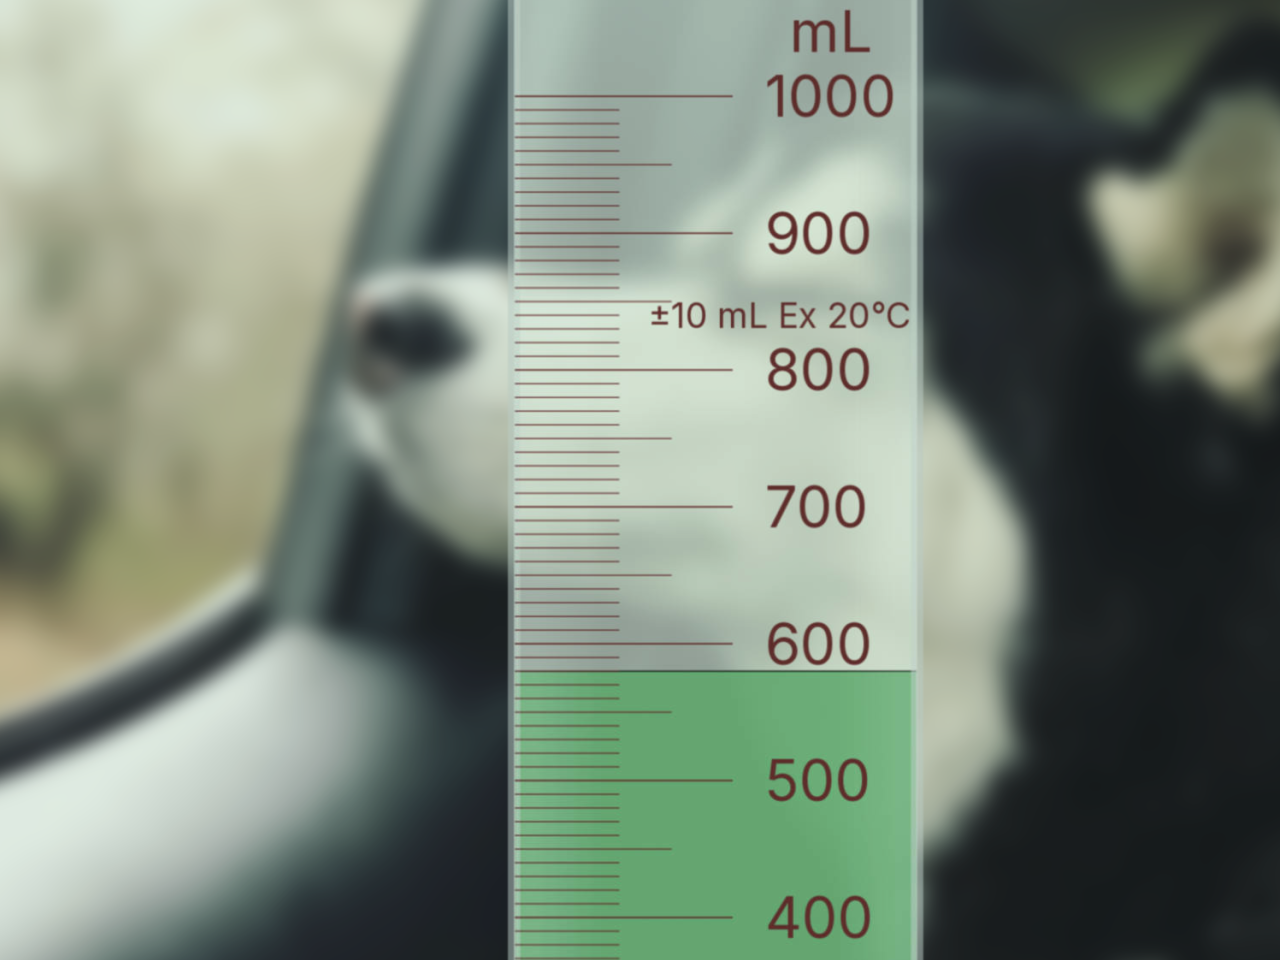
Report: 580,mL
